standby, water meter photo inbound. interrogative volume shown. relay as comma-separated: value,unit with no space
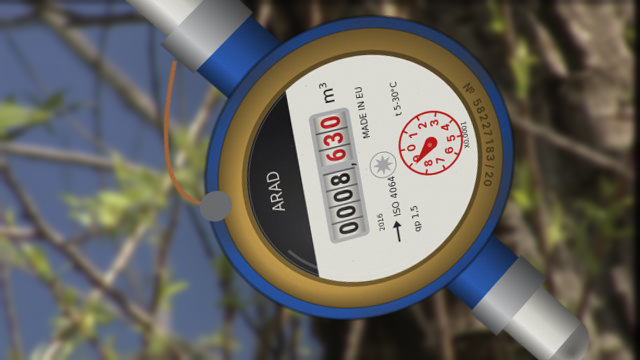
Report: 8.6308,m³
